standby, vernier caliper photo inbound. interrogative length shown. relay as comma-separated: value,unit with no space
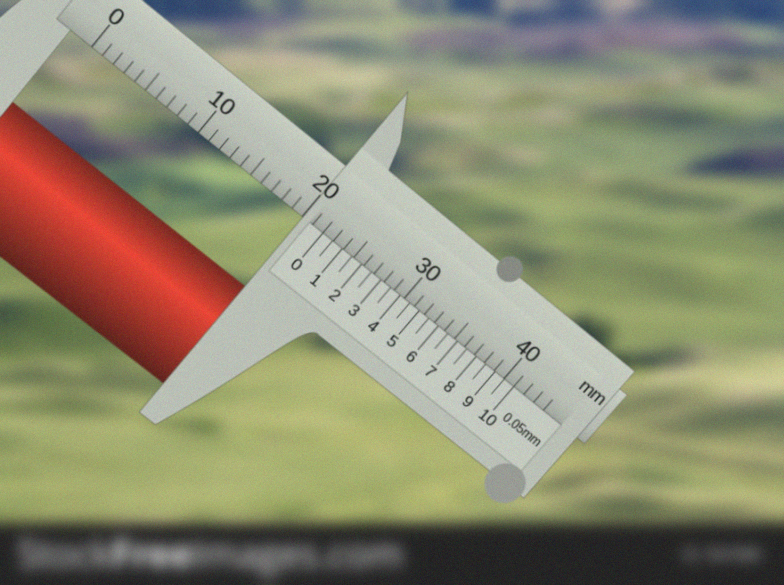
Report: 22.0,mm
